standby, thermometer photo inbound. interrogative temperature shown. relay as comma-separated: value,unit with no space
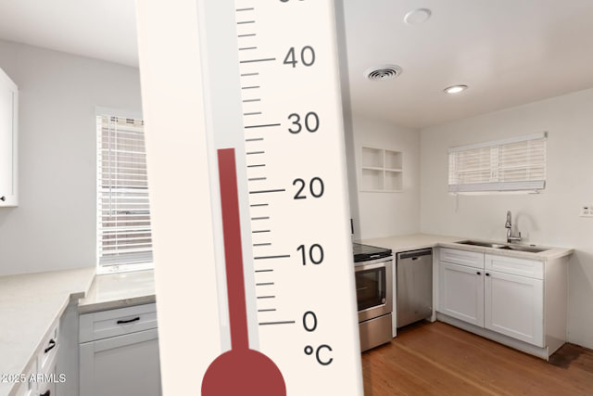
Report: 27,°C
